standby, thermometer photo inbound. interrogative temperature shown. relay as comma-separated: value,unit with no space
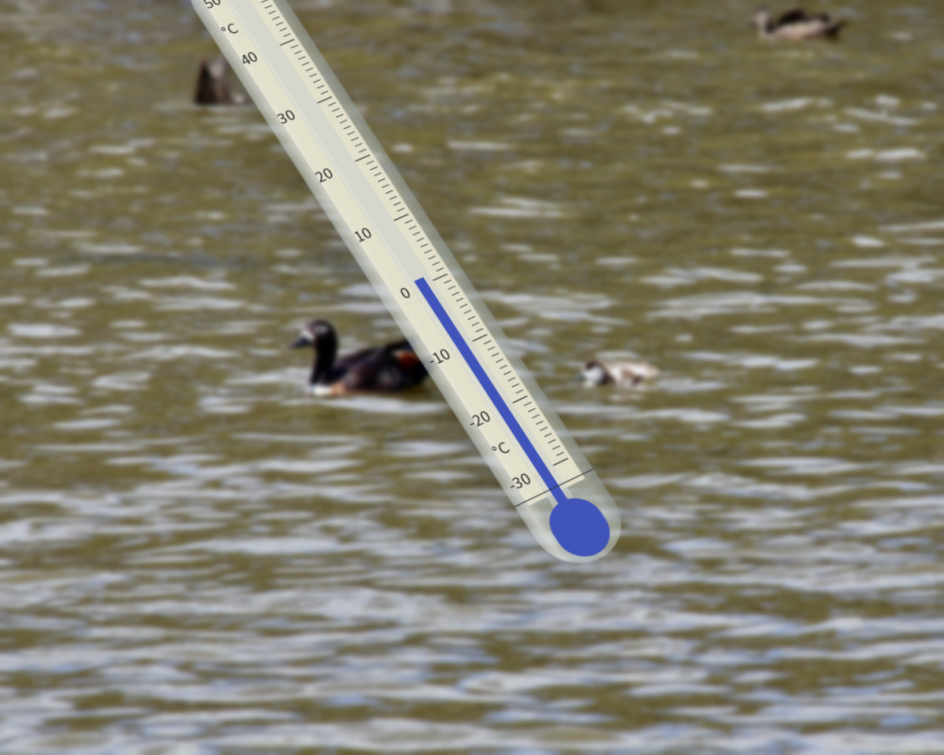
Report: 1,°C
